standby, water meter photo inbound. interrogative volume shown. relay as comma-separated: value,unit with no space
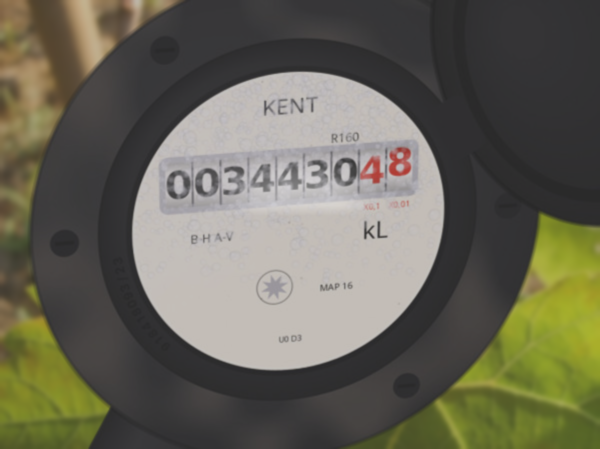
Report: 34430.48,kL
